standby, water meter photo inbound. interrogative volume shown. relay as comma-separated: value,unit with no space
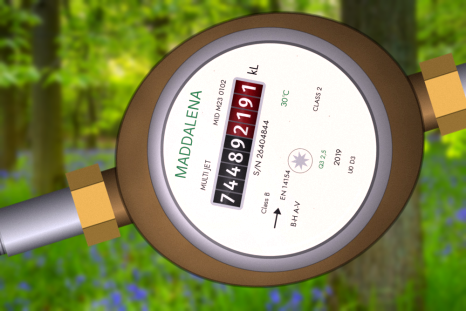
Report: 74489.2191,kL
